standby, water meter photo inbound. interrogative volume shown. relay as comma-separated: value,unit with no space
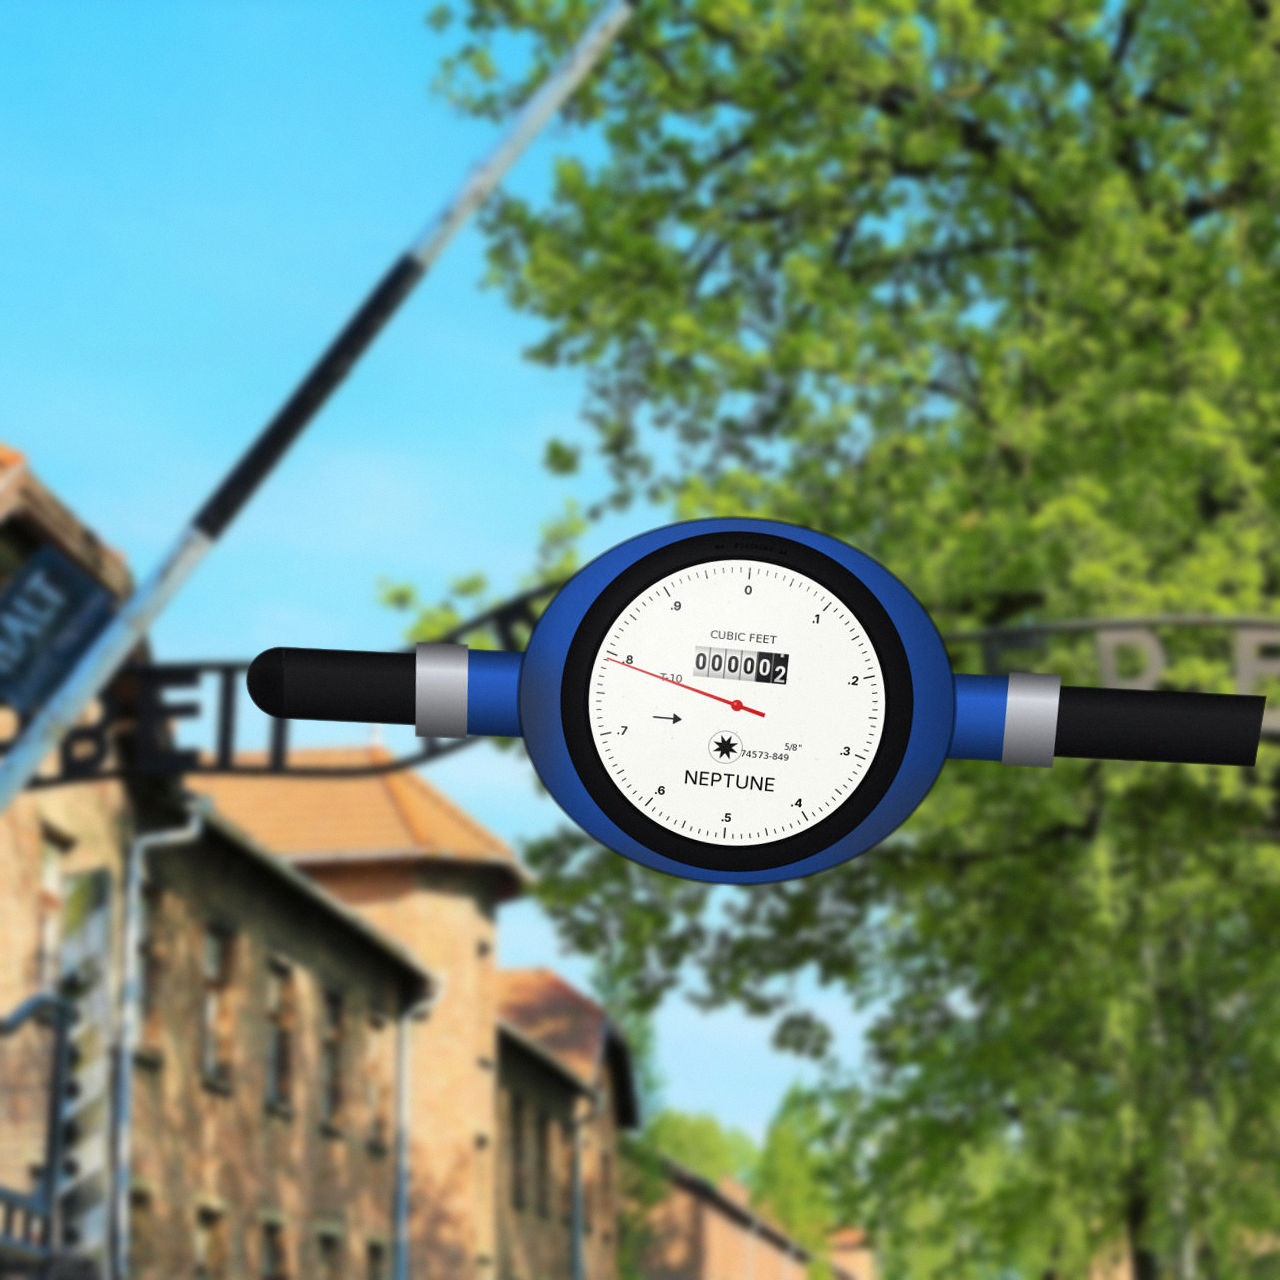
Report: 1.79,ft³
